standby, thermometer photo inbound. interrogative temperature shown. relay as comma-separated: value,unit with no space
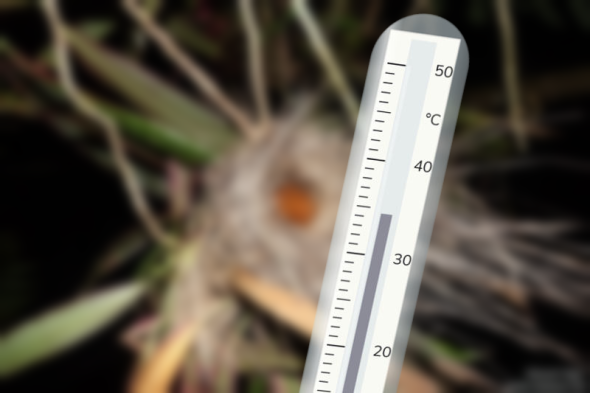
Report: 34.5,°C
